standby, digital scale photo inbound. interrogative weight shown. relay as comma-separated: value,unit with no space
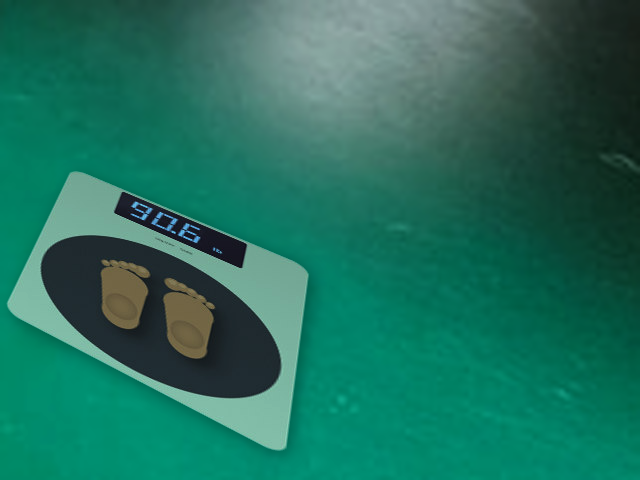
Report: 90.6,lb
